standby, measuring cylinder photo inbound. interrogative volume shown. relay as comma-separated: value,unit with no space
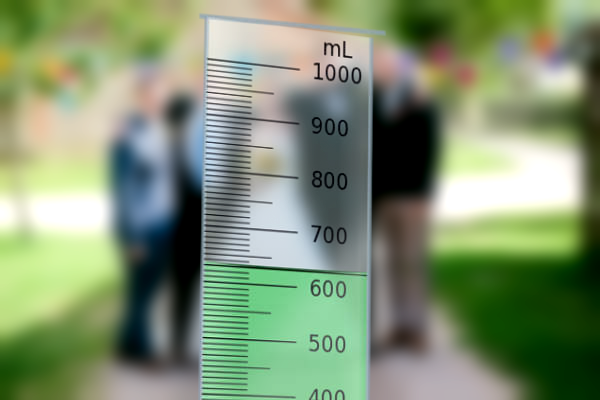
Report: 630,mL
